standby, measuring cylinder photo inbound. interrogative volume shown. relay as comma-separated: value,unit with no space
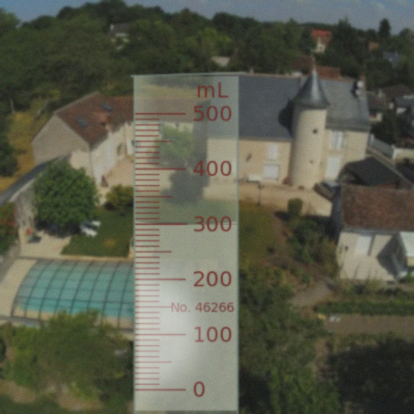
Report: 300,mL
